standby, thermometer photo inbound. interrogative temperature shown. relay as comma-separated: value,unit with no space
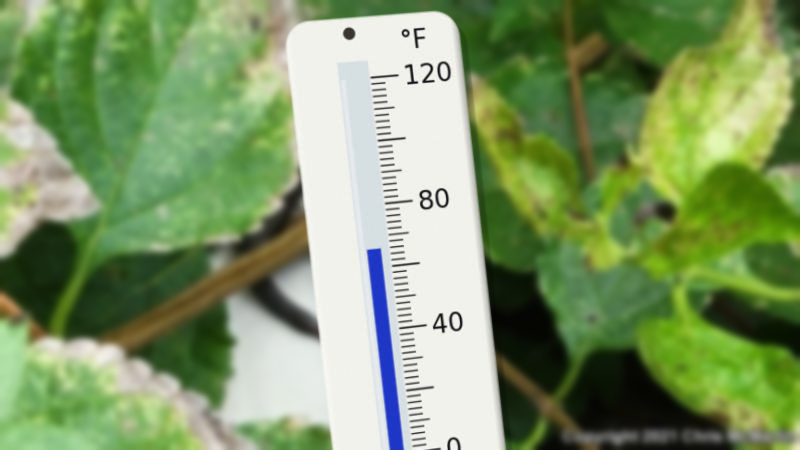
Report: 66,°F
